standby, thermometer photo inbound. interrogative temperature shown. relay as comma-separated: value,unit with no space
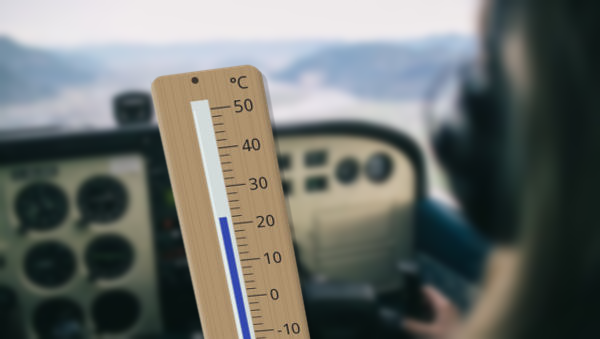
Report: 22,°C
